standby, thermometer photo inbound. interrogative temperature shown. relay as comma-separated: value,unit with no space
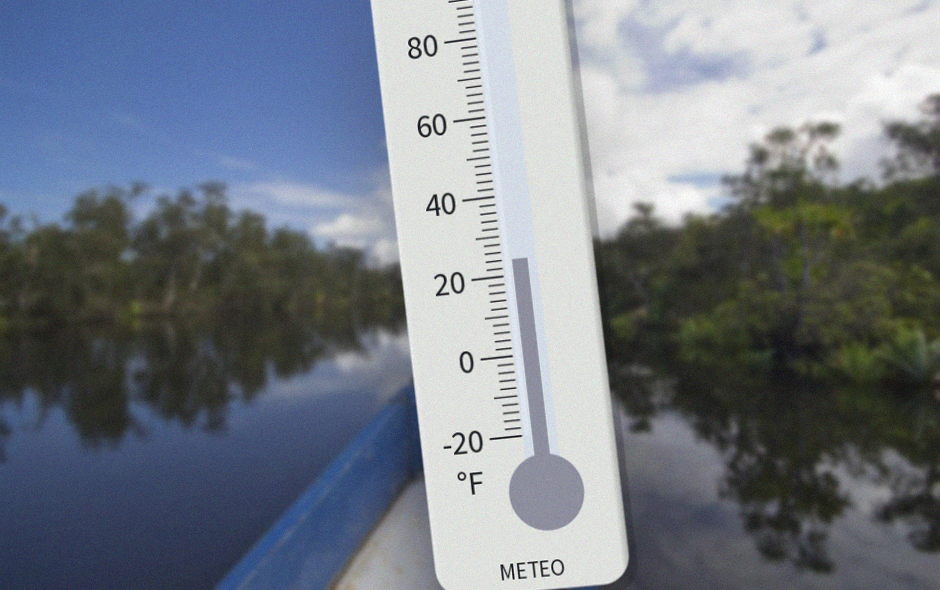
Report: 24,°F
